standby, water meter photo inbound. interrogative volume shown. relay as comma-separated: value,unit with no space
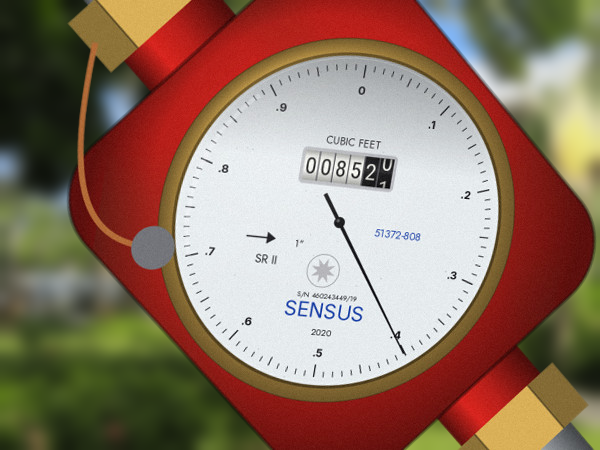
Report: 8520.40,ft³
